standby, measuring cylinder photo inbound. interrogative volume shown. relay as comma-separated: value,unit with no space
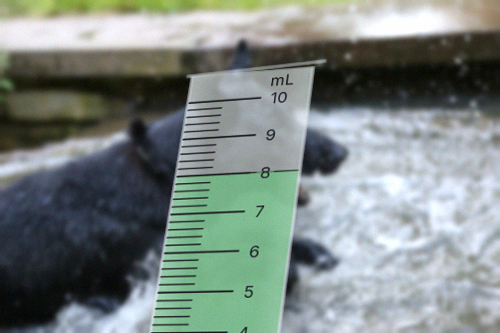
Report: 8,mL
